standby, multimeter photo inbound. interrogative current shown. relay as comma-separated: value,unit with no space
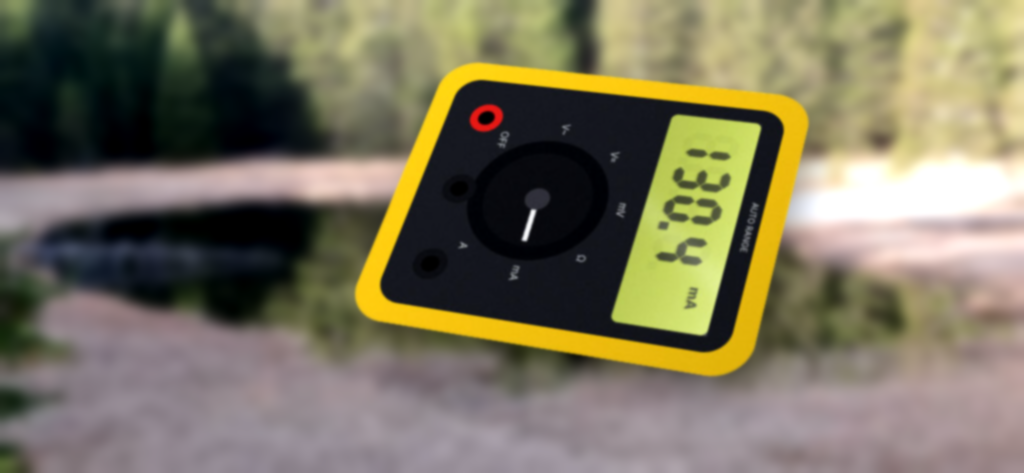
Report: 130.4,mA
